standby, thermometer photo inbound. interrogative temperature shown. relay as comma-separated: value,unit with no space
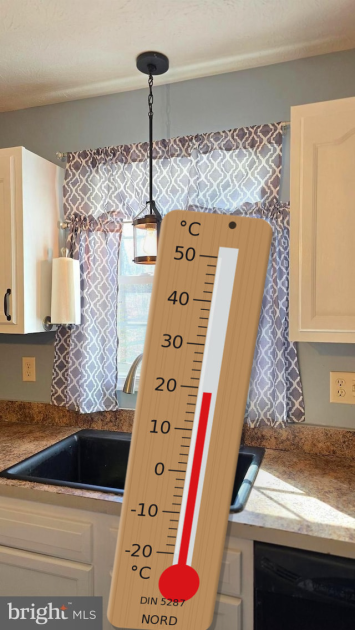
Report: 19,°C
